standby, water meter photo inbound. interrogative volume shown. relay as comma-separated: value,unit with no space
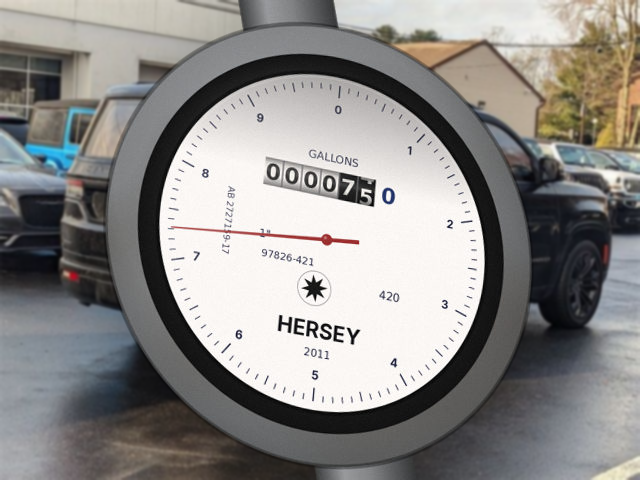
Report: 747.3,gal
